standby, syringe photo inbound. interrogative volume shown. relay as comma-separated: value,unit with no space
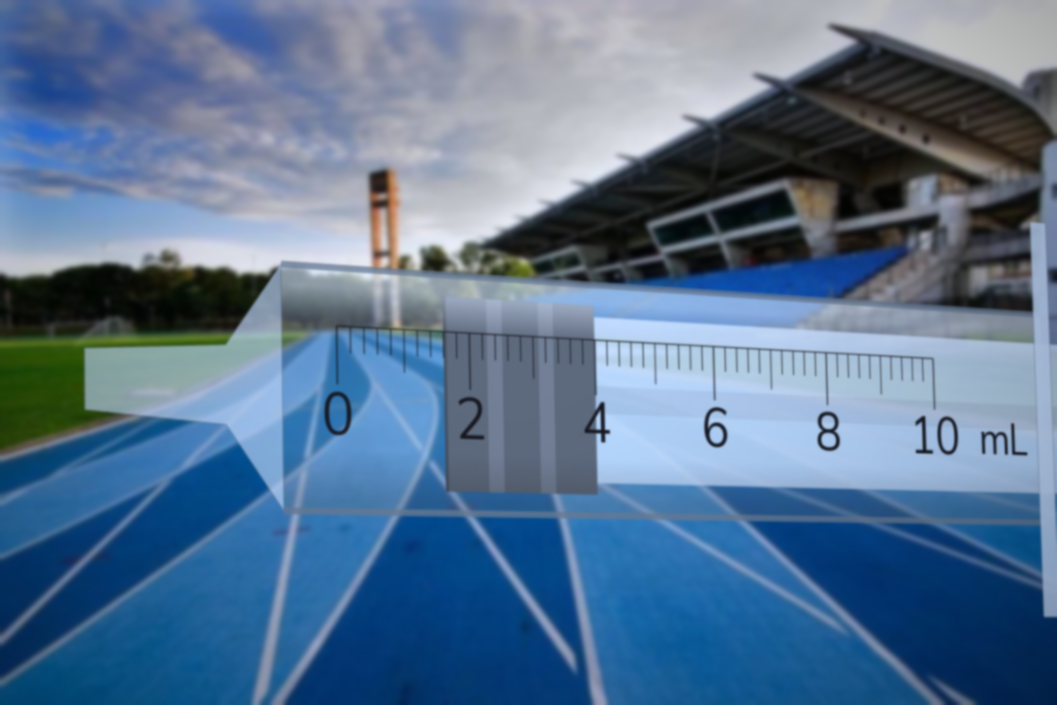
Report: 1.6,mL
